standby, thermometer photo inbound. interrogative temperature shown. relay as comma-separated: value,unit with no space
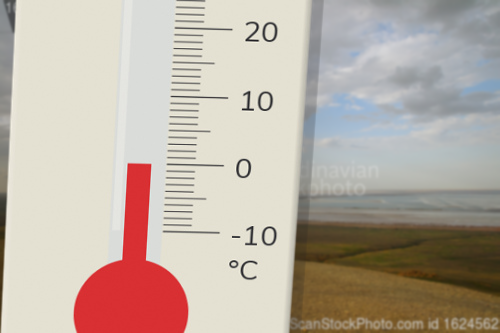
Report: 0,°C
